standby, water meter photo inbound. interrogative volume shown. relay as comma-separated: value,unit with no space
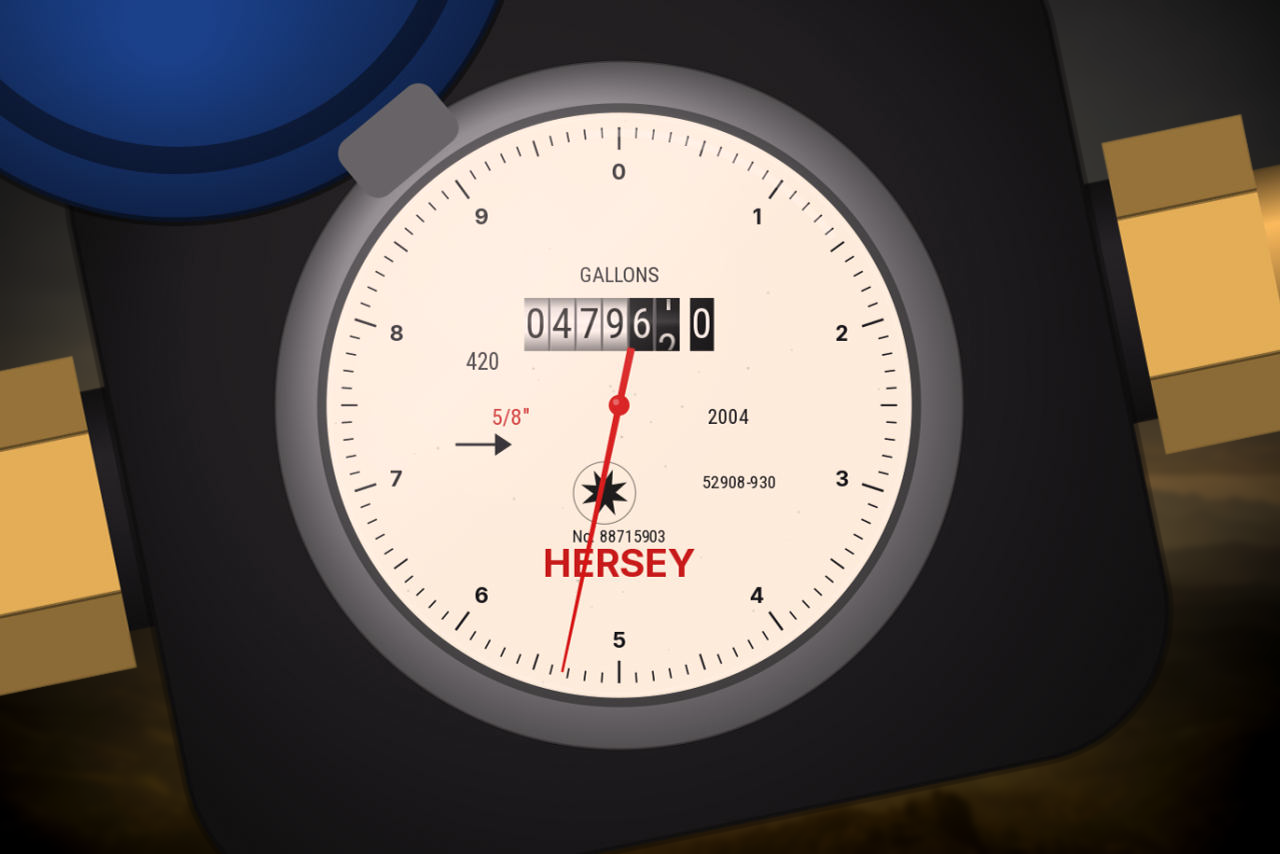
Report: 479615.3,gal
